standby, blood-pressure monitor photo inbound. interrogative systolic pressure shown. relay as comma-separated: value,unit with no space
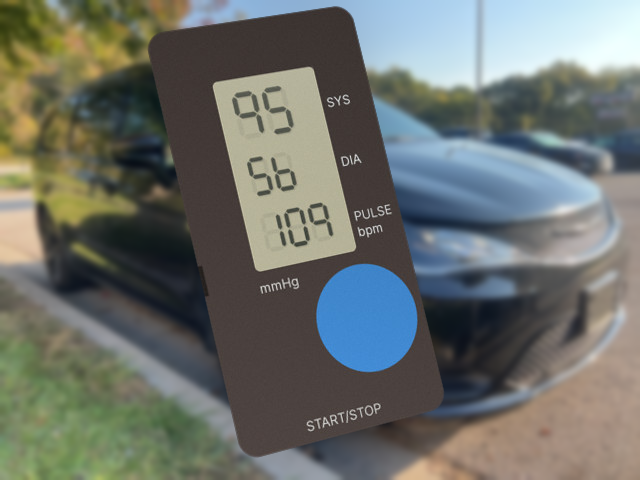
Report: 95,mmHg
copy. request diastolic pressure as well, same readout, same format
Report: 56,mmHg
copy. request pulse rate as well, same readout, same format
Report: 109,bpm
